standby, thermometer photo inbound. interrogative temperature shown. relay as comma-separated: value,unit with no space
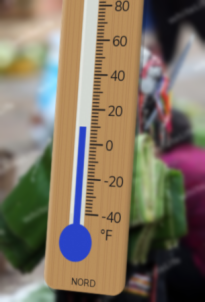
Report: 10,°F
